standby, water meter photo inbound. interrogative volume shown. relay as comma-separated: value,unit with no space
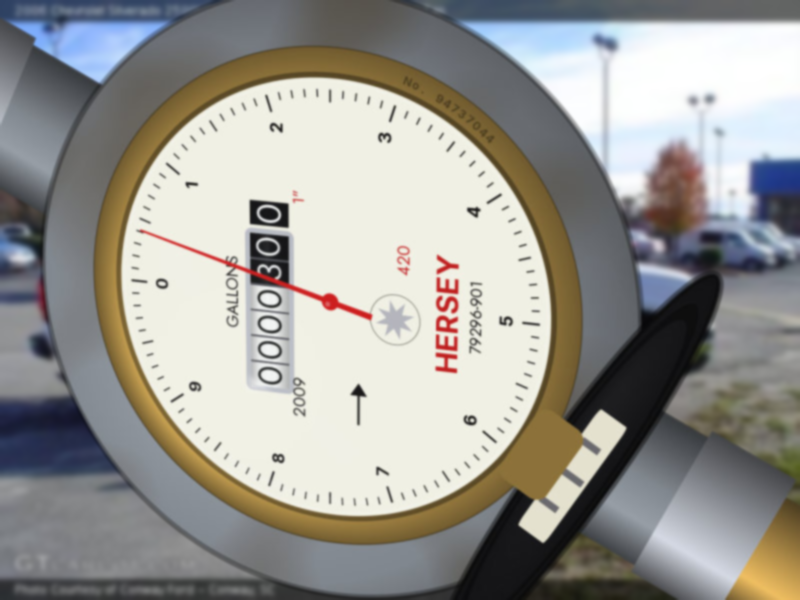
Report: 300.4,gal
